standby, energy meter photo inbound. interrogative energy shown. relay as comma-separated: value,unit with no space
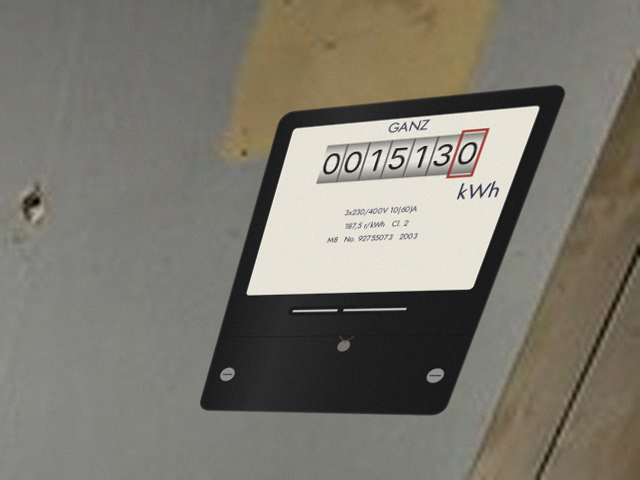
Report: 1513.0,kWh
